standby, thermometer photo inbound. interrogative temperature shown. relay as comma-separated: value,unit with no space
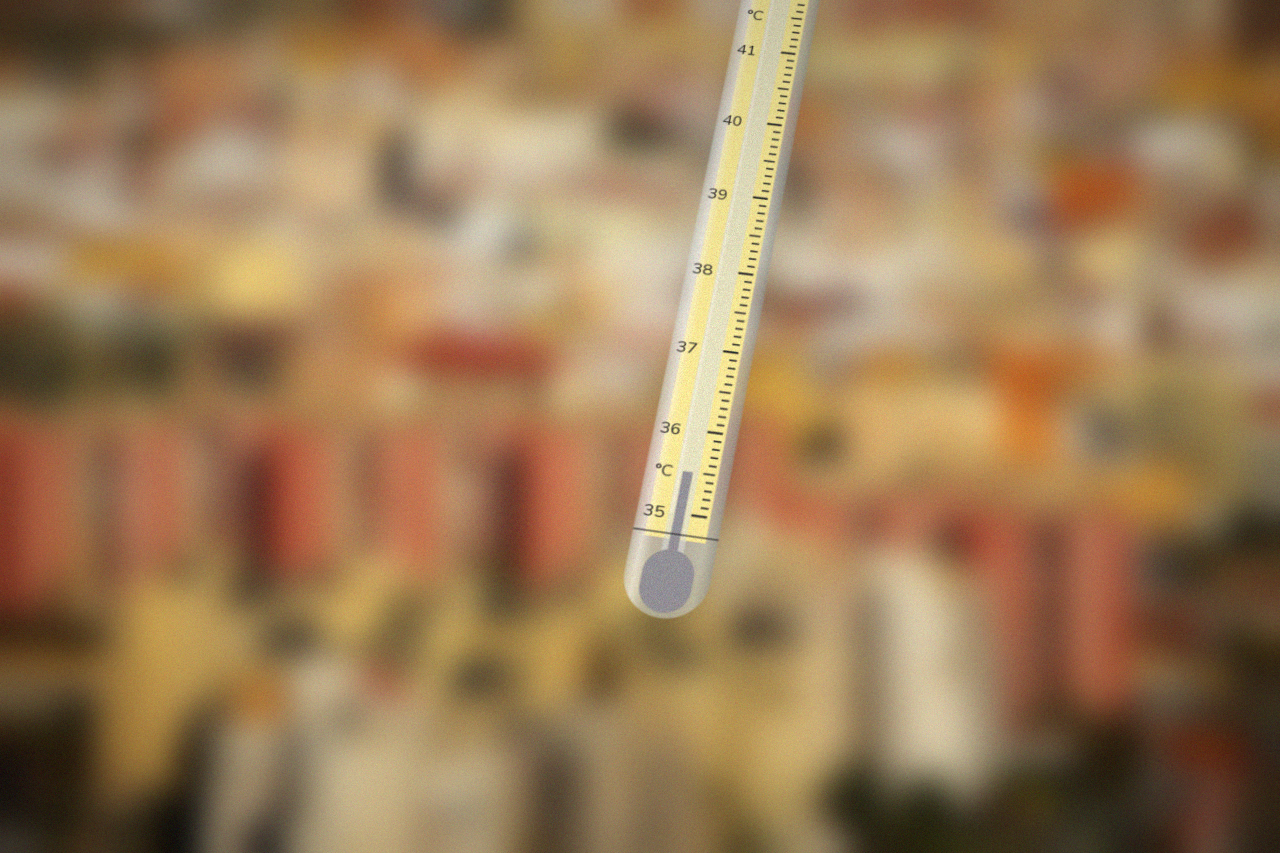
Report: 35.5,°C
